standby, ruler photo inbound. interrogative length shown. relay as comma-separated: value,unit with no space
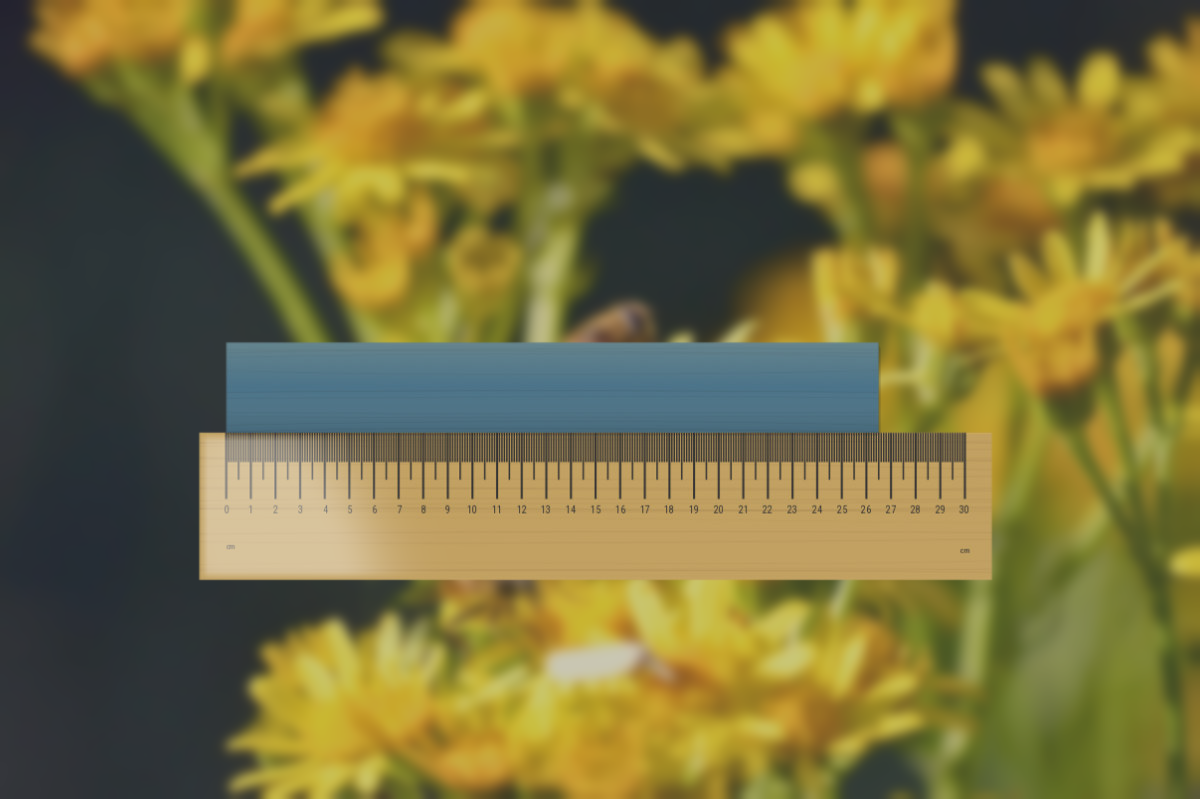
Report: 26.5,cm
